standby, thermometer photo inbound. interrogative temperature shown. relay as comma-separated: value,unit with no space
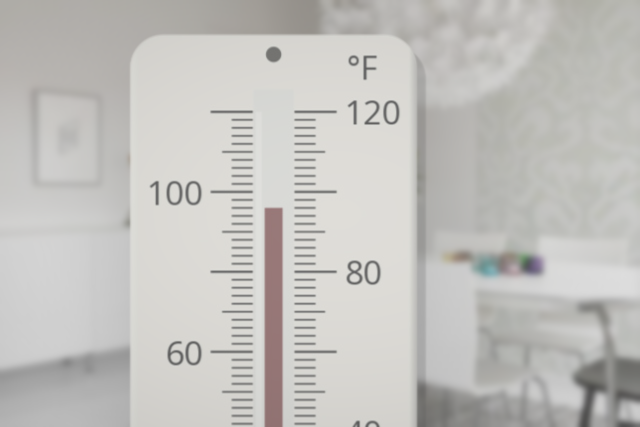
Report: 96,°F
